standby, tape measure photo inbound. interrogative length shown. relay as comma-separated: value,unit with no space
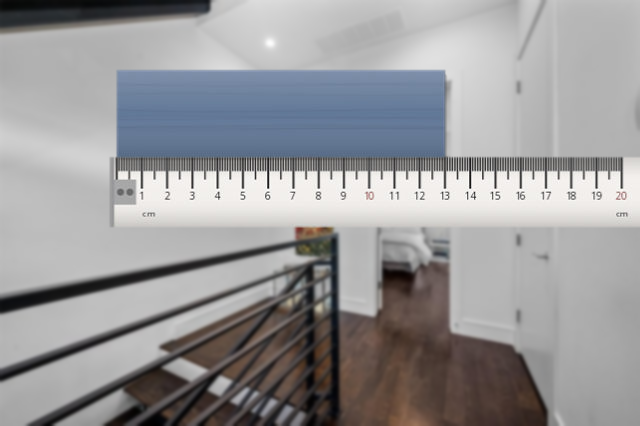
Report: 13,cm
